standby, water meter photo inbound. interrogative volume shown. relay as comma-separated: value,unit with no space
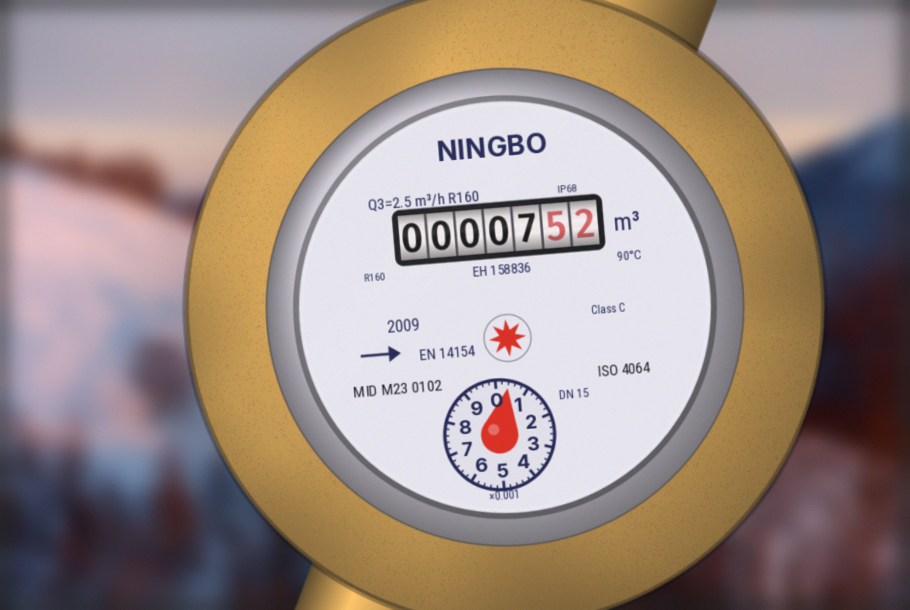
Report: 7.520,m³
